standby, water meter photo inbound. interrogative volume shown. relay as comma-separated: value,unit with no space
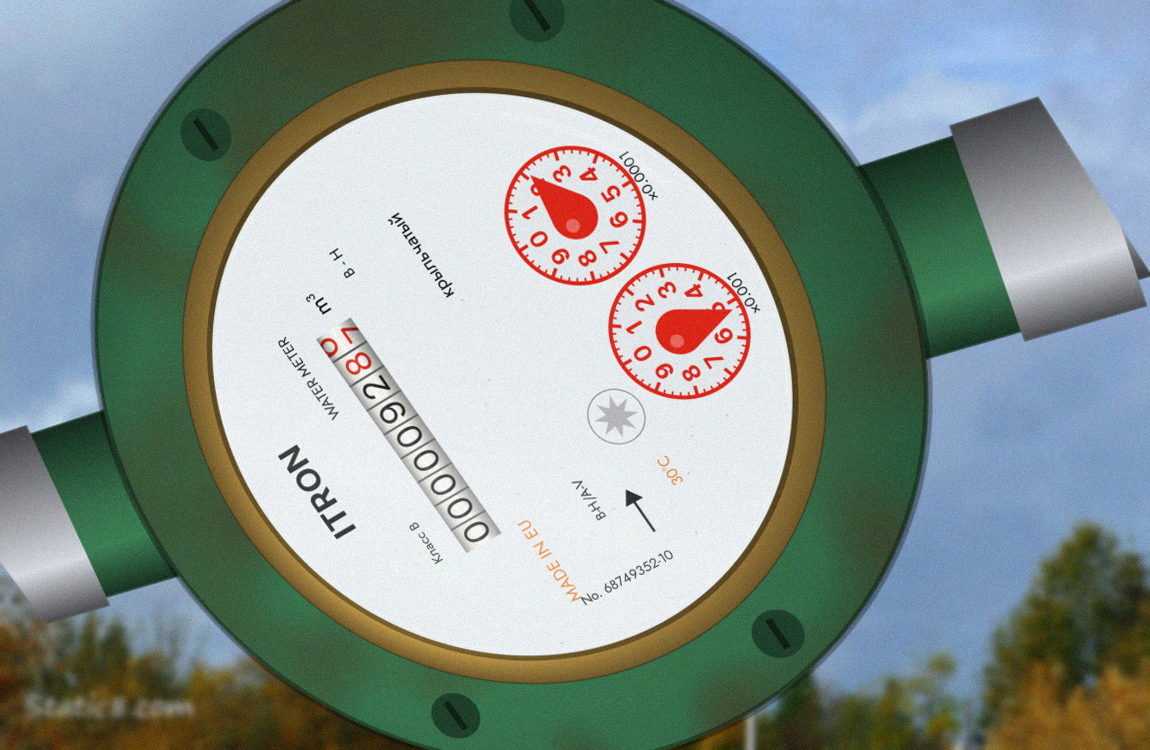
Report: 92.8652,m³
